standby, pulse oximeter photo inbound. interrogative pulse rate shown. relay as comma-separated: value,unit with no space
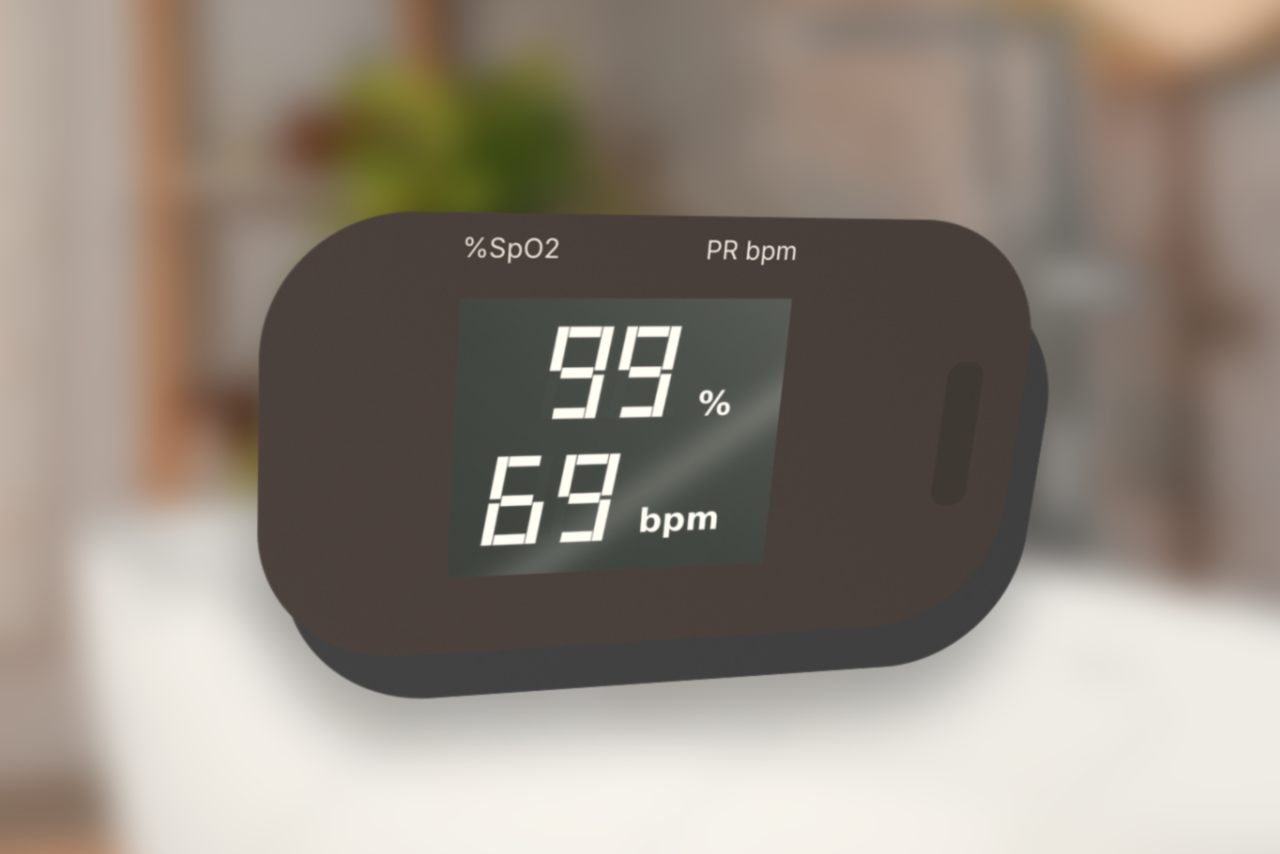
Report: 69,bpm
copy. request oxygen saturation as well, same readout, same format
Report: 99,%
